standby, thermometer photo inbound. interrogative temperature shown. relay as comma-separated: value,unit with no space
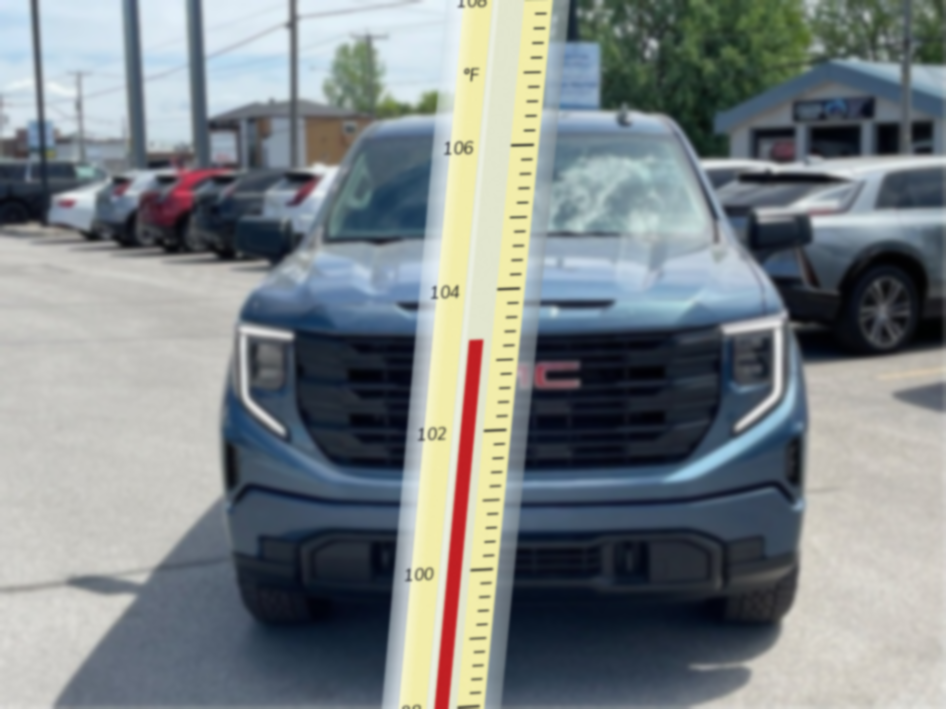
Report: 103.3,°F
